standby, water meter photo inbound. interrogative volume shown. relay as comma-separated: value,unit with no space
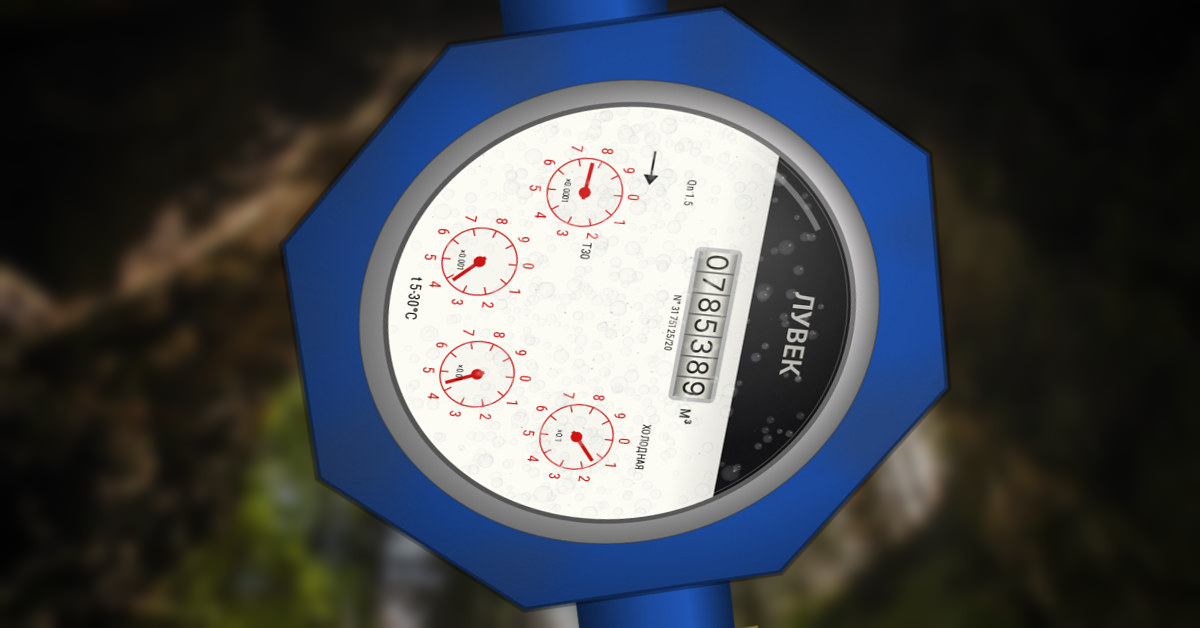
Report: 785389.1437,m³
